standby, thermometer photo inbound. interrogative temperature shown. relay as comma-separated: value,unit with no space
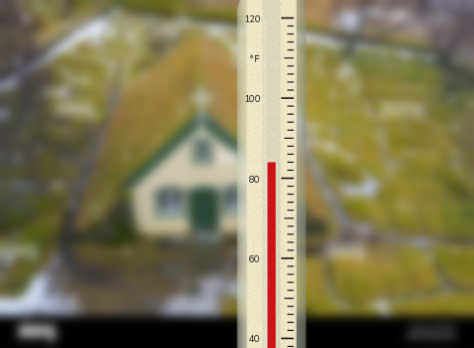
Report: 84,°F
